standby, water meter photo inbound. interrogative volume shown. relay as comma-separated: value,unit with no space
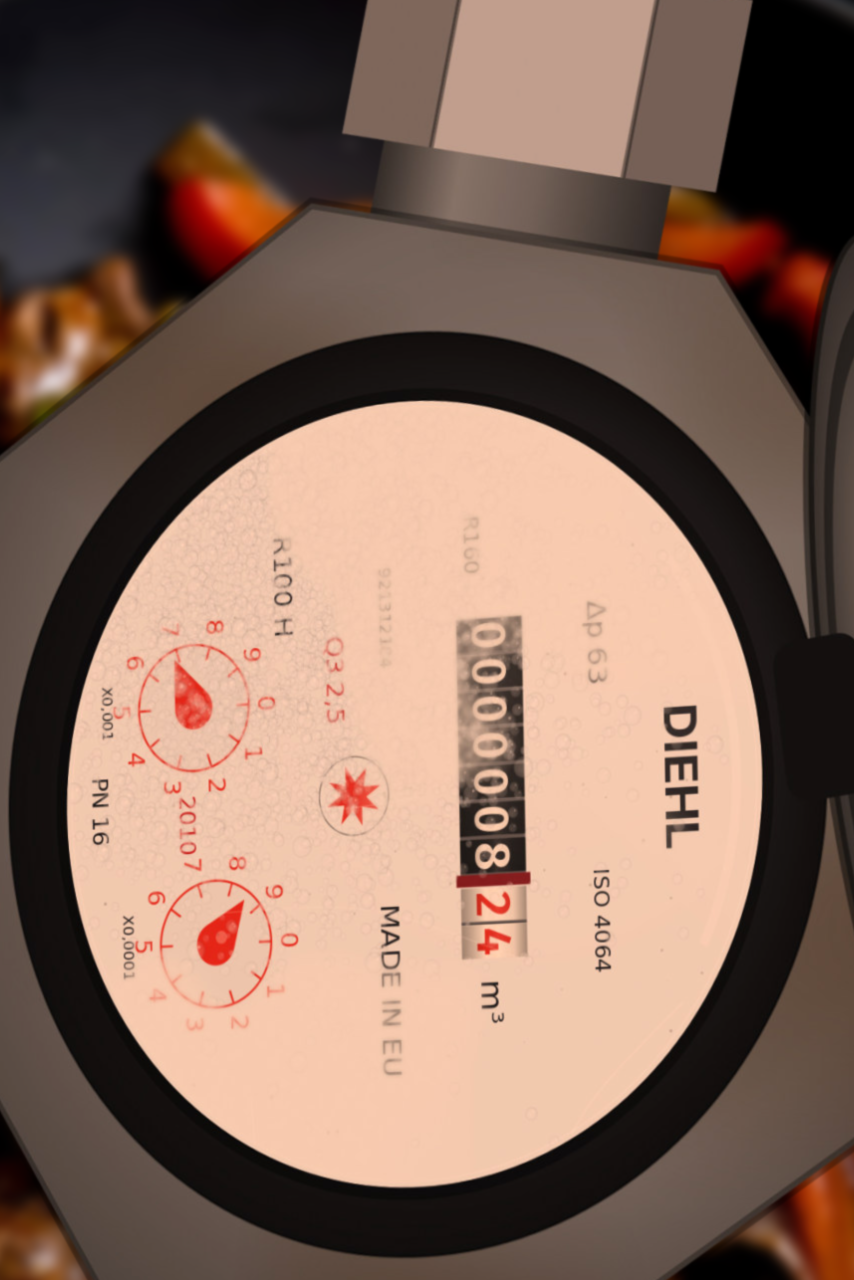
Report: 8.2468,m³
